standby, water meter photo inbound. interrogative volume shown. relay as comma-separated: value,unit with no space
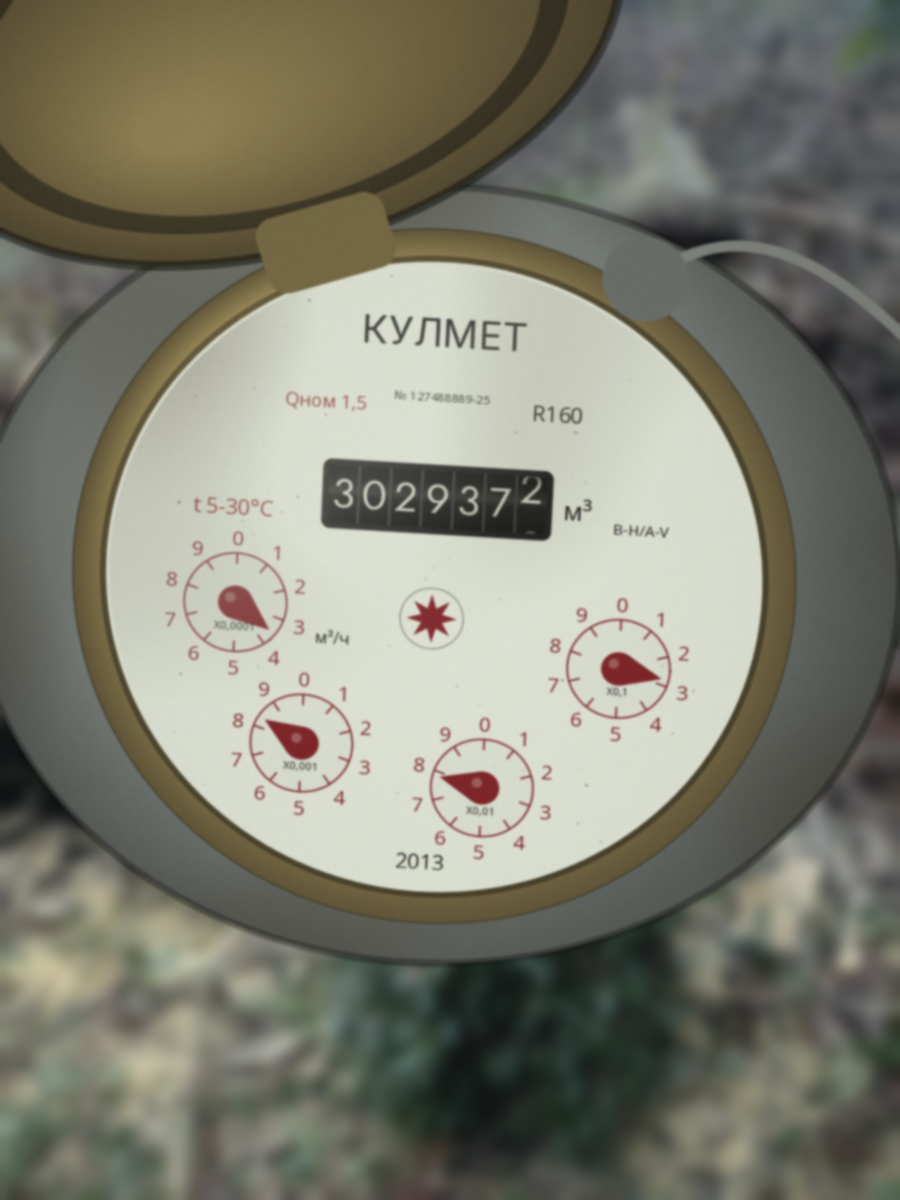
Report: 3029372.2783,m³
